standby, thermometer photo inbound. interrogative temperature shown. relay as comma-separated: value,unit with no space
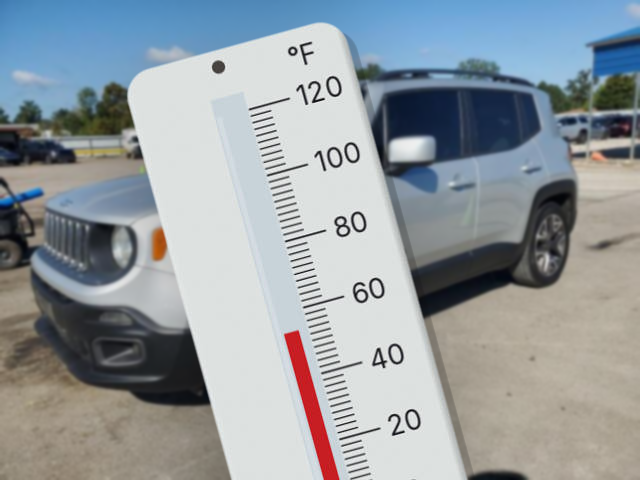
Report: 54,°F
